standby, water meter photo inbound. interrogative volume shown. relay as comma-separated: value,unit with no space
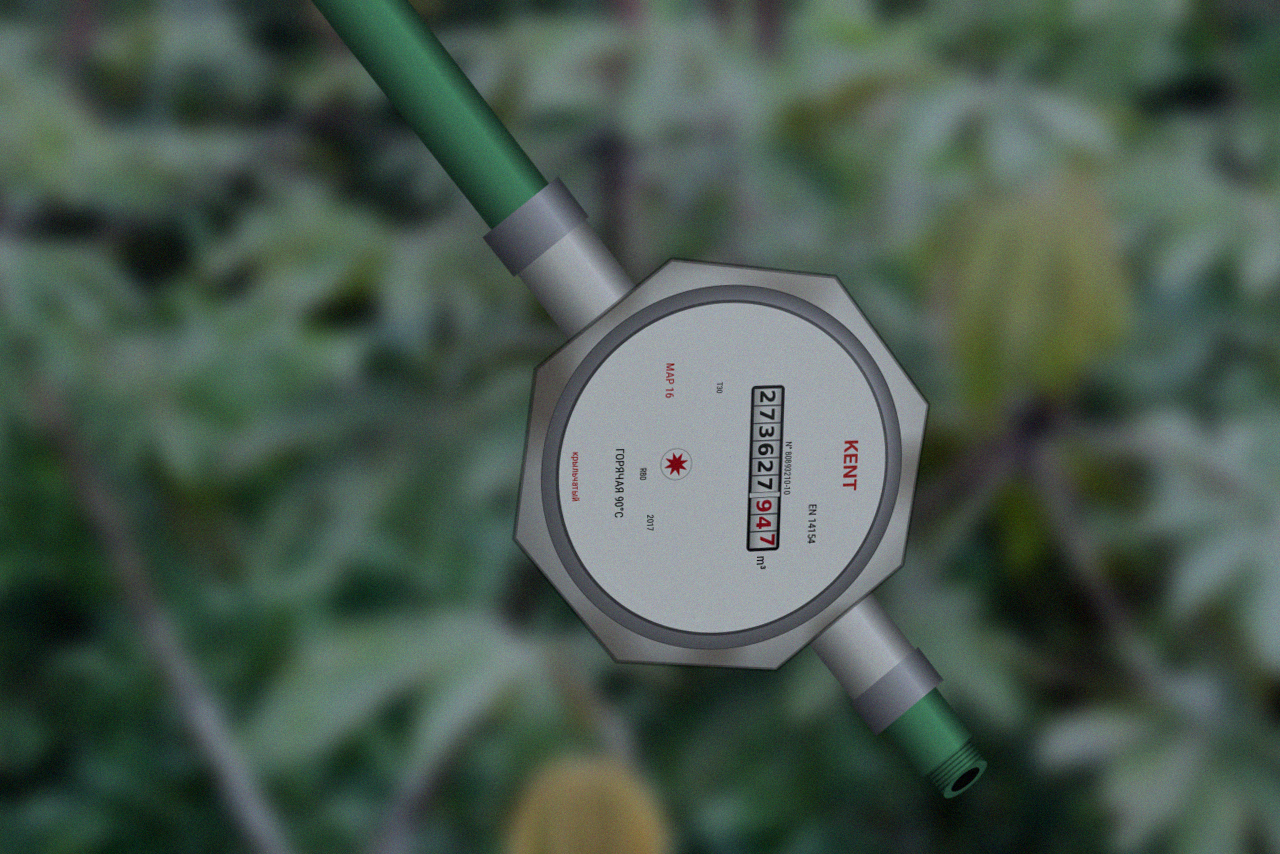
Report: 273627.947,m³
